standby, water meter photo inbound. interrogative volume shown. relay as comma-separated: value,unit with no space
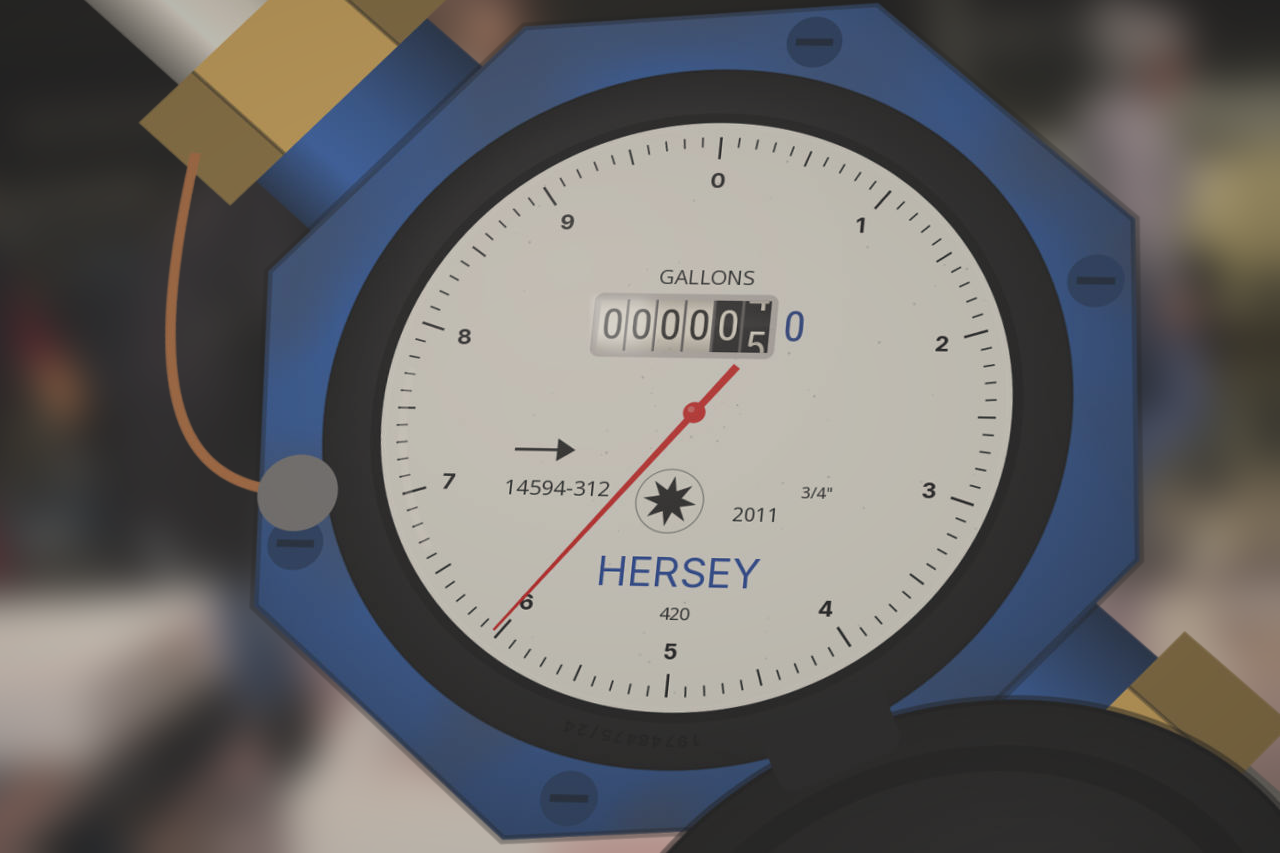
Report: 46.0,gal
